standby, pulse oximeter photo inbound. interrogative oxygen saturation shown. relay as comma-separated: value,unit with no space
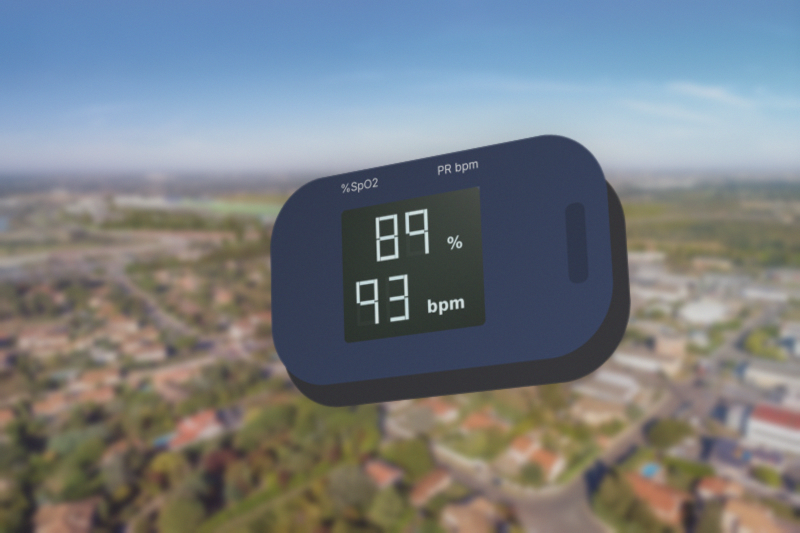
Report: 89,%
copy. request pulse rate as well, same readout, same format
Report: 93,bpm
